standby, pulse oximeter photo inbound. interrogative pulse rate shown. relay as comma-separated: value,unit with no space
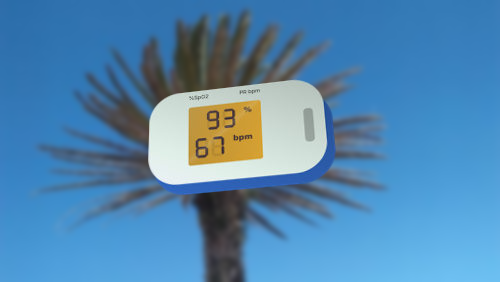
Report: 67,bpm
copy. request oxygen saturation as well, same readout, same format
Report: 93,%
